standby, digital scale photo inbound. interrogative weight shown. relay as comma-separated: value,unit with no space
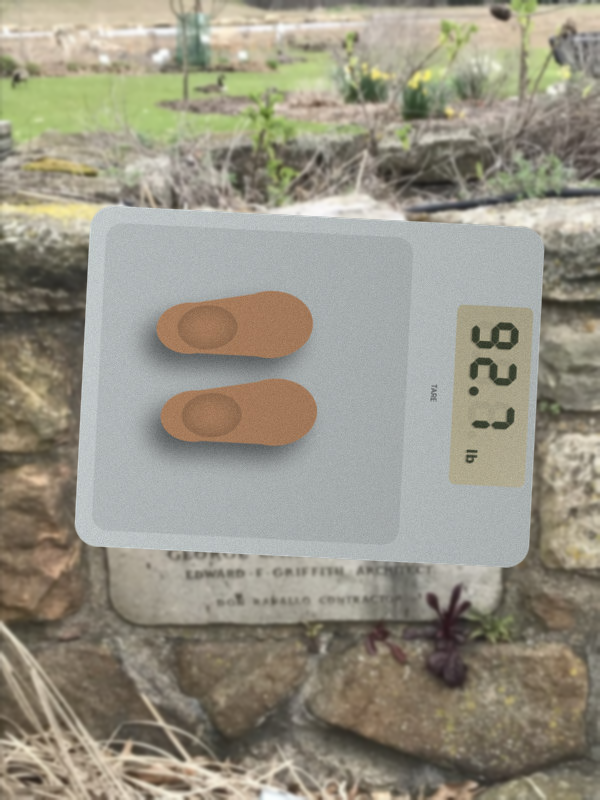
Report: 92.7,lb
